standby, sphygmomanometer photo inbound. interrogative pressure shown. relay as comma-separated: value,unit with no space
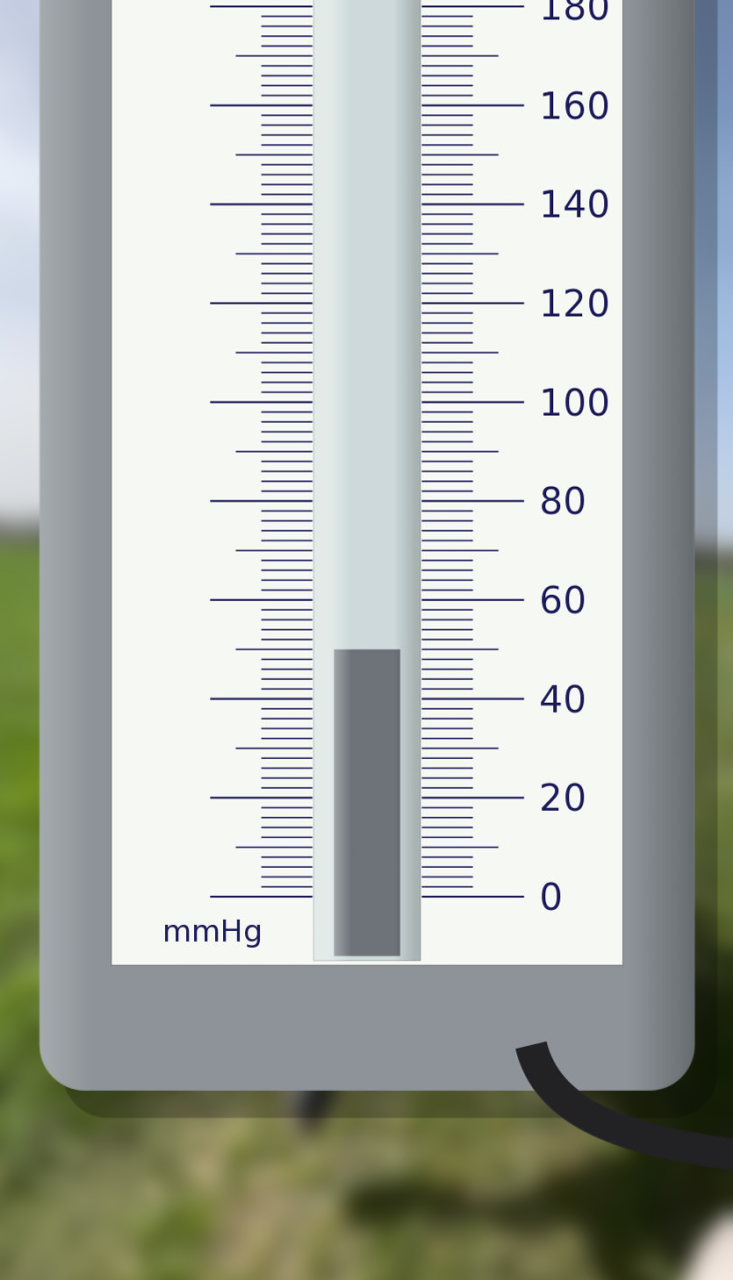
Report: 50,mmHg
